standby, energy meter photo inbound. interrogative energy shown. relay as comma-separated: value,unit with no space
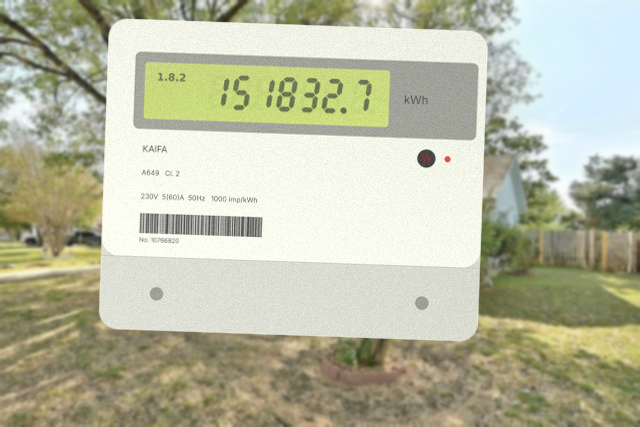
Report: 151832.7,kWh
